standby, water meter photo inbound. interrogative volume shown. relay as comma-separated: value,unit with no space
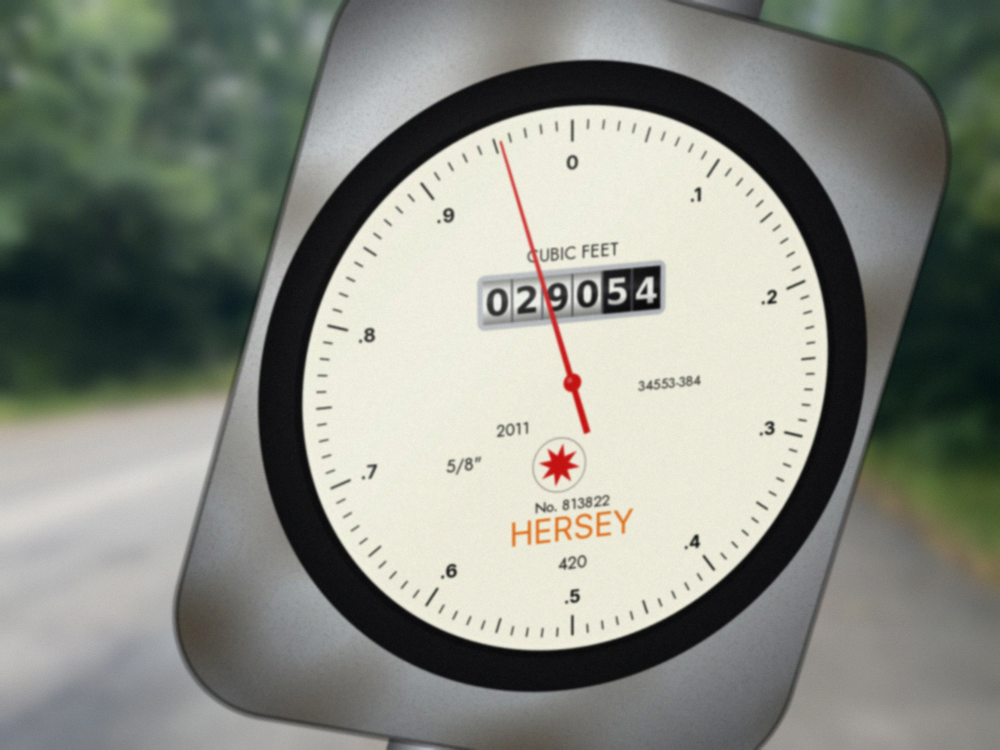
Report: 29053.95,ft³
